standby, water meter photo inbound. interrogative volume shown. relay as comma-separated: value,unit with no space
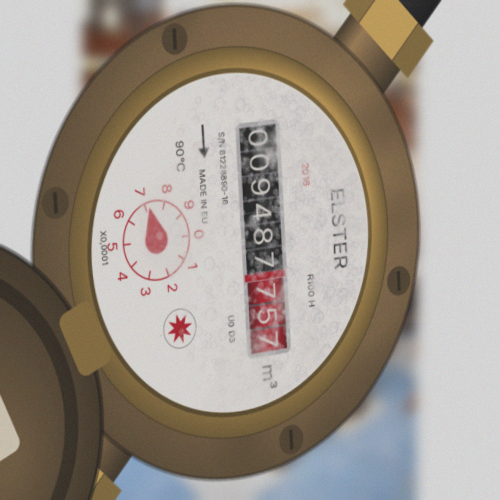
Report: 9487.7577,m³
